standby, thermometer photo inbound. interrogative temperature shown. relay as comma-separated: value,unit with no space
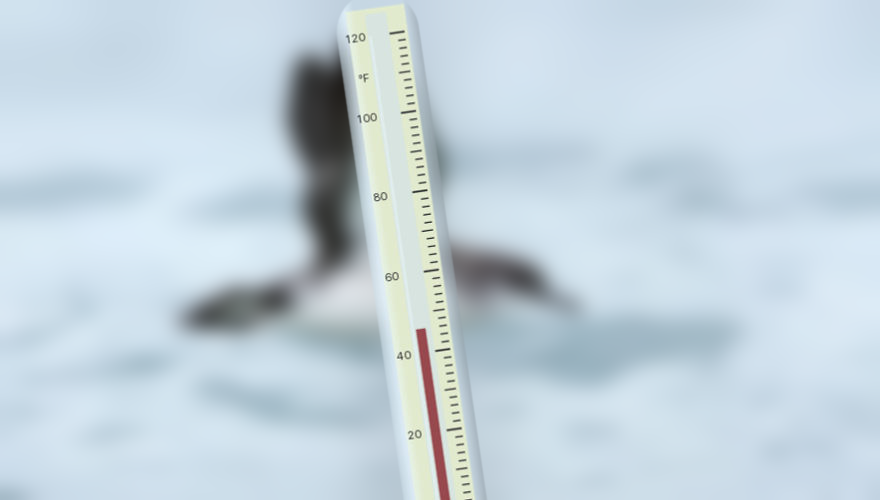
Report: 46,°F
